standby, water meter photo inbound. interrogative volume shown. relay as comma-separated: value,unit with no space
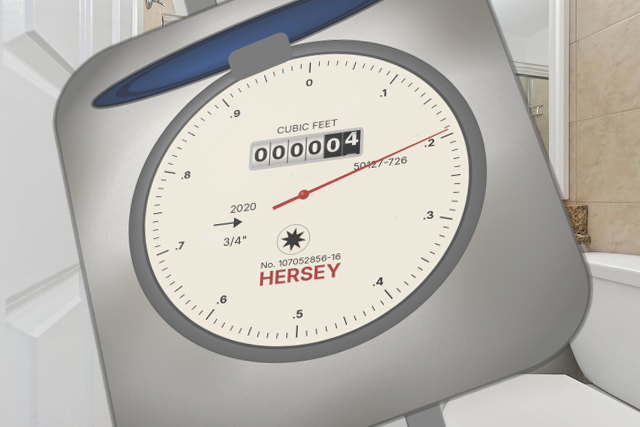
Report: 4.19,ft³
